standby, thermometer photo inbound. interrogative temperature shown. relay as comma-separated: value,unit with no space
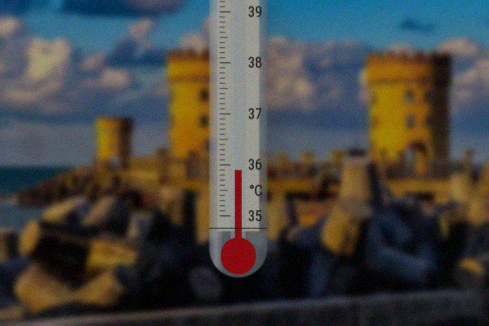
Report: 35.9,°C
